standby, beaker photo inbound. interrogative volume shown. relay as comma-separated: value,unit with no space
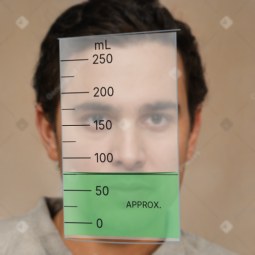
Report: 75,mL
